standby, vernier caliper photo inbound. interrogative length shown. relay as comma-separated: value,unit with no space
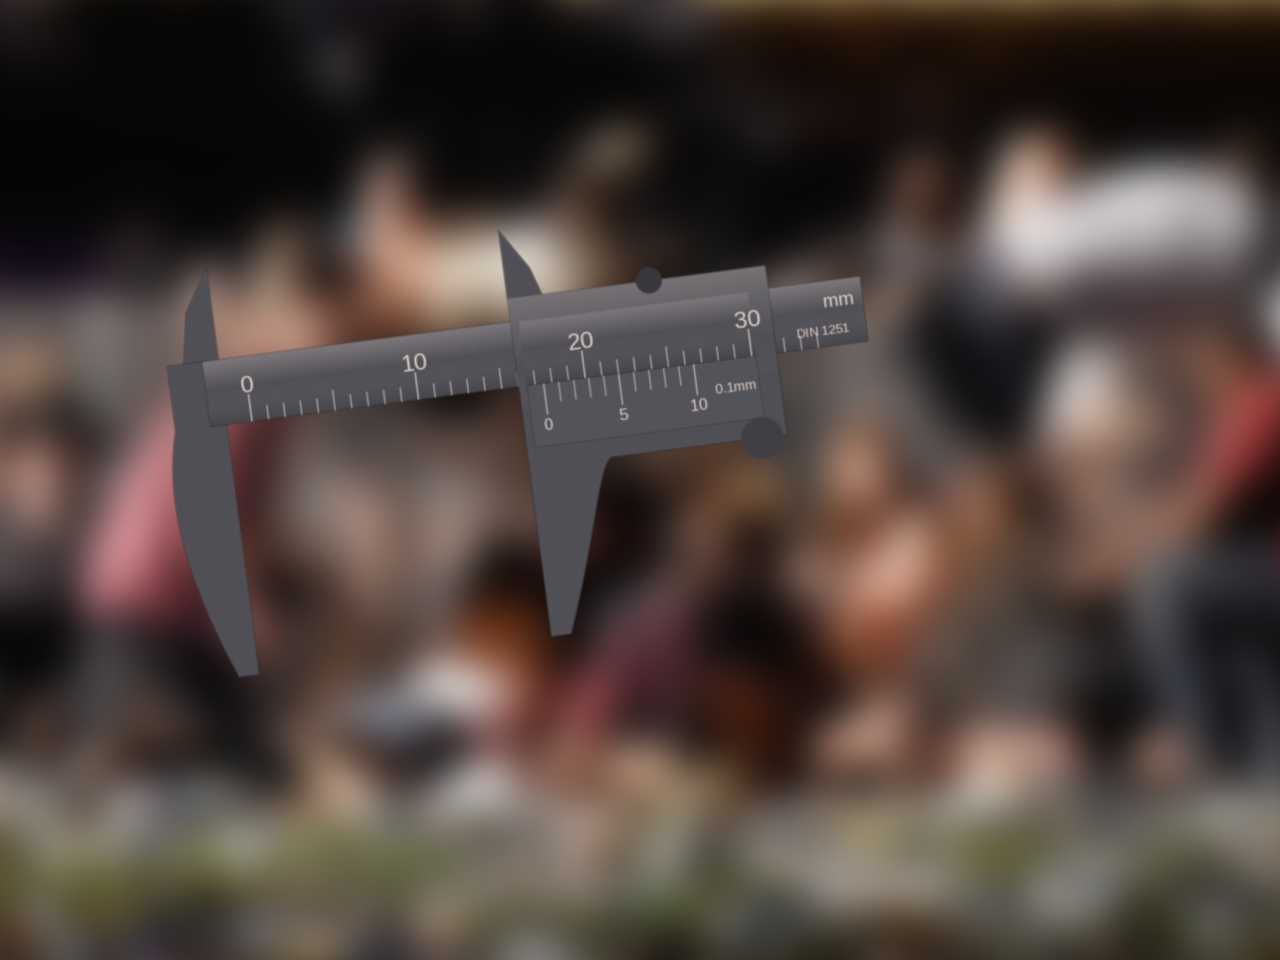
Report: 17.5,mm
